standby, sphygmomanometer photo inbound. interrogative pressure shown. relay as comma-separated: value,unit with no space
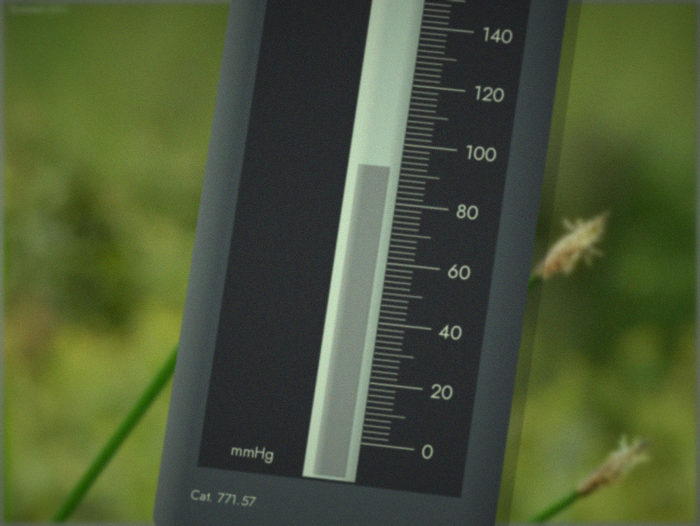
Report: 92,mmHg
